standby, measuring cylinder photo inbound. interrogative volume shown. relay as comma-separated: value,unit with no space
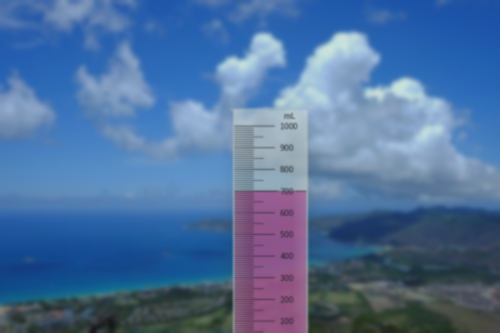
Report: 700,mL
